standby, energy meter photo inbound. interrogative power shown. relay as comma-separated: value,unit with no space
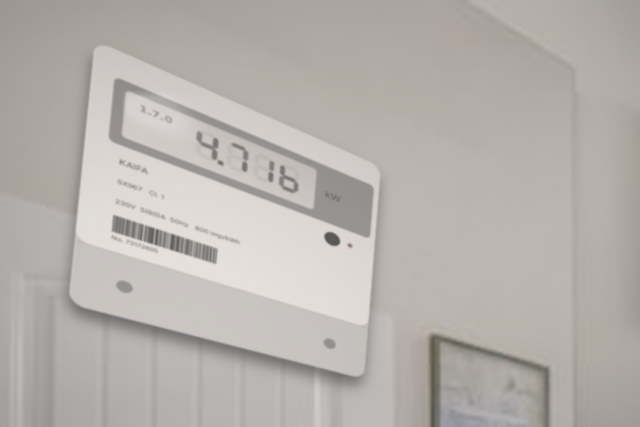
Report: 4.716,kW
